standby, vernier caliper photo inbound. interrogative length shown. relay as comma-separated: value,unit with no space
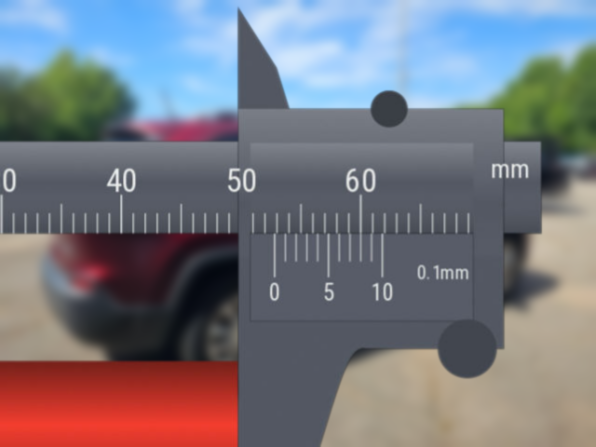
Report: 52.8,mm
